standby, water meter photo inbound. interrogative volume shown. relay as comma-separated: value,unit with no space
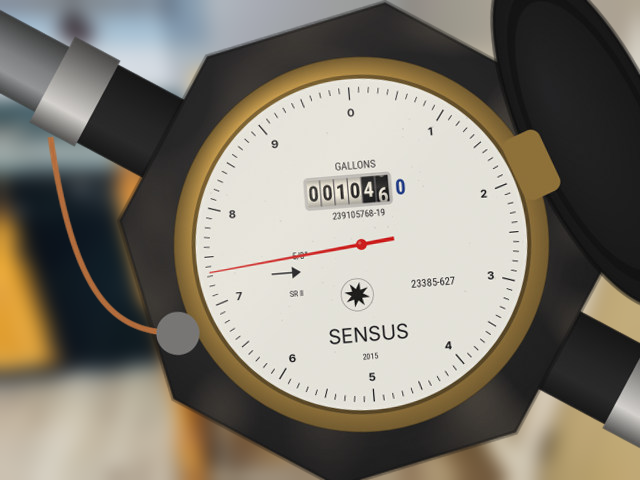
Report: 10457.3,gal
